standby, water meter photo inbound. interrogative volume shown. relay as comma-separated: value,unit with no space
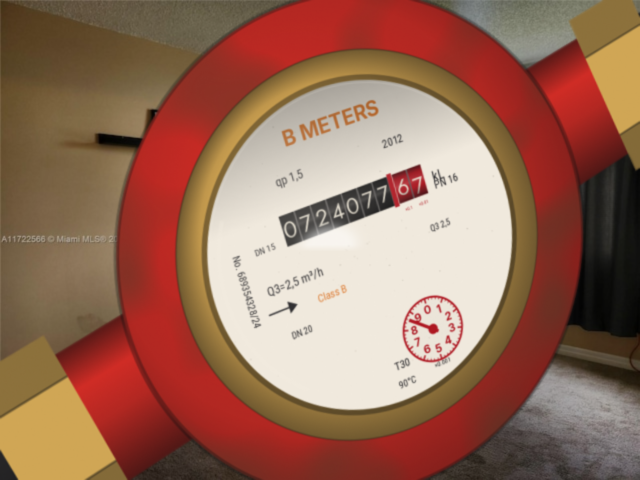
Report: 724077.668,kL
